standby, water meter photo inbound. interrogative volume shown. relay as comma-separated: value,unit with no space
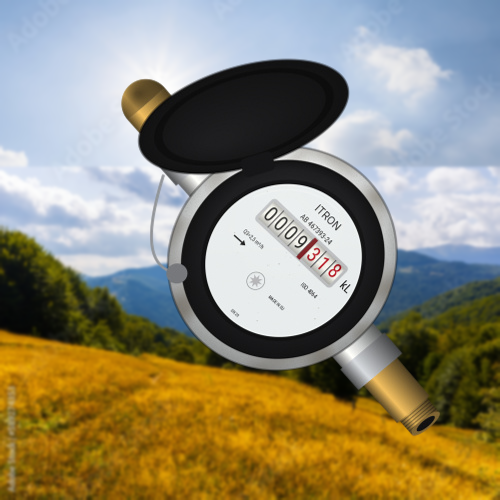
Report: 9.318,kL
